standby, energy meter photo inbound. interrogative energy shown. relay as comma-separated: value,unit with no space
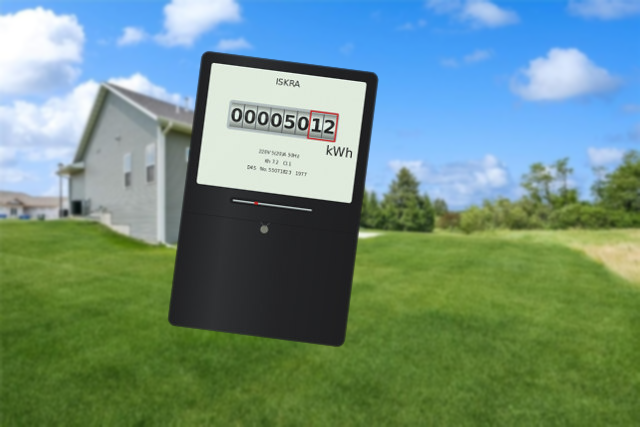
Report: 50.12,kWh
